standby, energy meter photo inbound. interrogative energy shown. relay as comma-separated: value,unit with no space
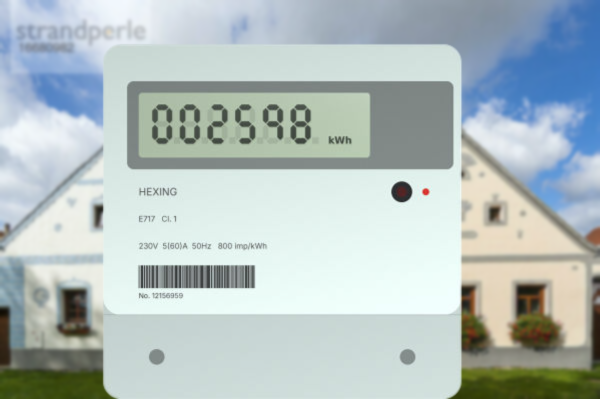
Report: 2598,kWh
